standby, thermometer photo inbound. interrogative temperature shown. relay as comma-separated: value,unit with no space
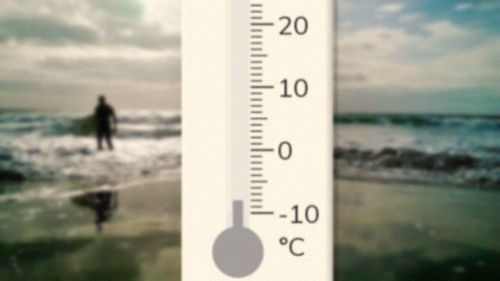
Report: -8,°C
